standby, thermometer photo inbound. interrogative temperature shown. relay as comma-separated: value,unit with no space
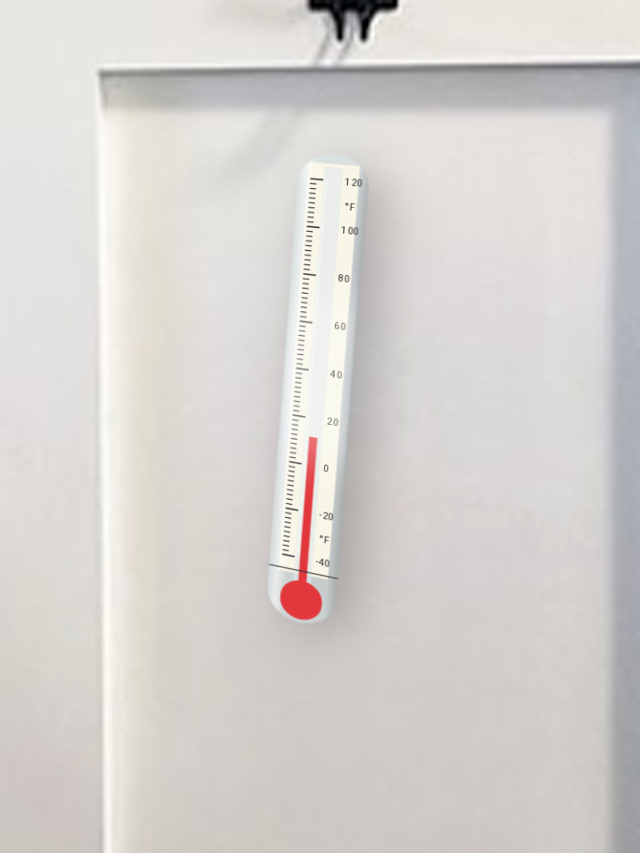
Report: 12,°F
